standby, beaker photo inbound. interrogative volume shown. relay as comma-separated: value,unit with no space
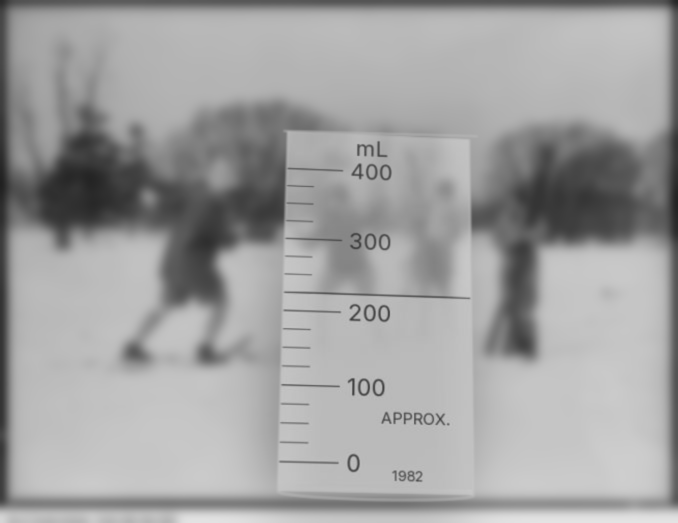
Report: 225,mL
